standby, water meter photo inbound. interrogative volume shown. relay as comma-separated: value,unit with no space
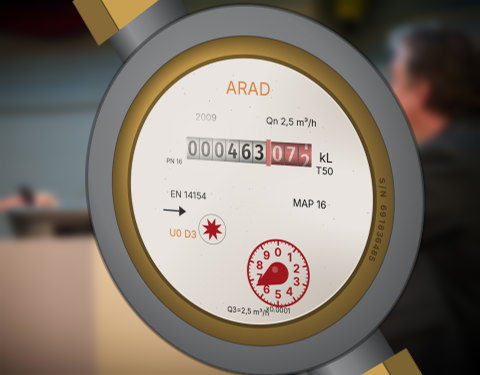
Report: 463.0716,kL
